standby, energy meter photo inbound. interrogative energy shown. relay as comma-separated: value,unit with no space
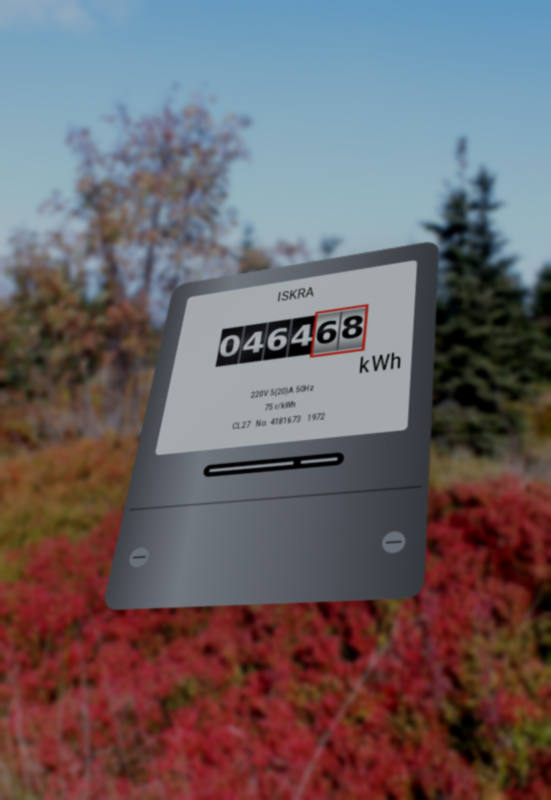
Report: 464.68,kWh
